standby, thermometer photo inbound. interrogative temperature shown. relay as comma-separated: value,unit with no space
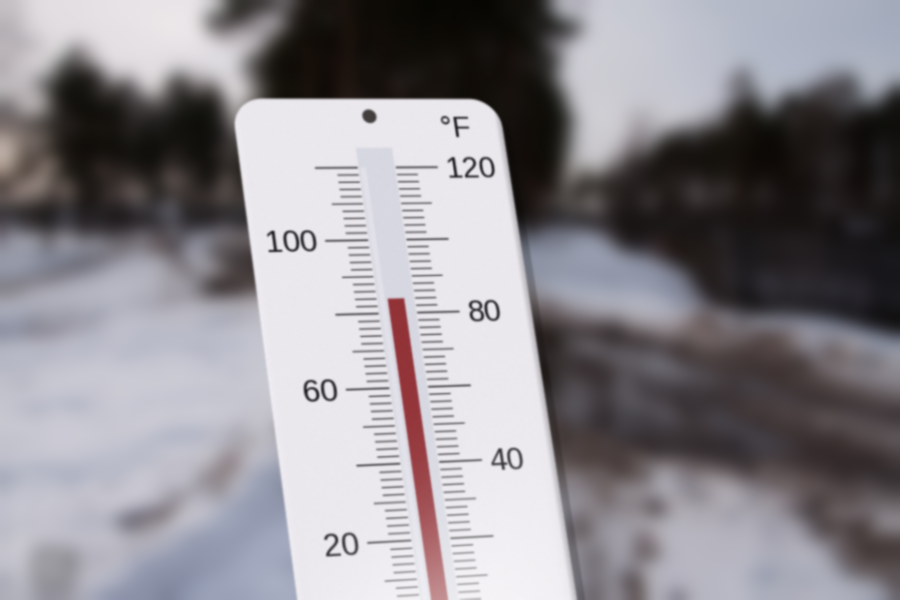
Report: 84,°F
